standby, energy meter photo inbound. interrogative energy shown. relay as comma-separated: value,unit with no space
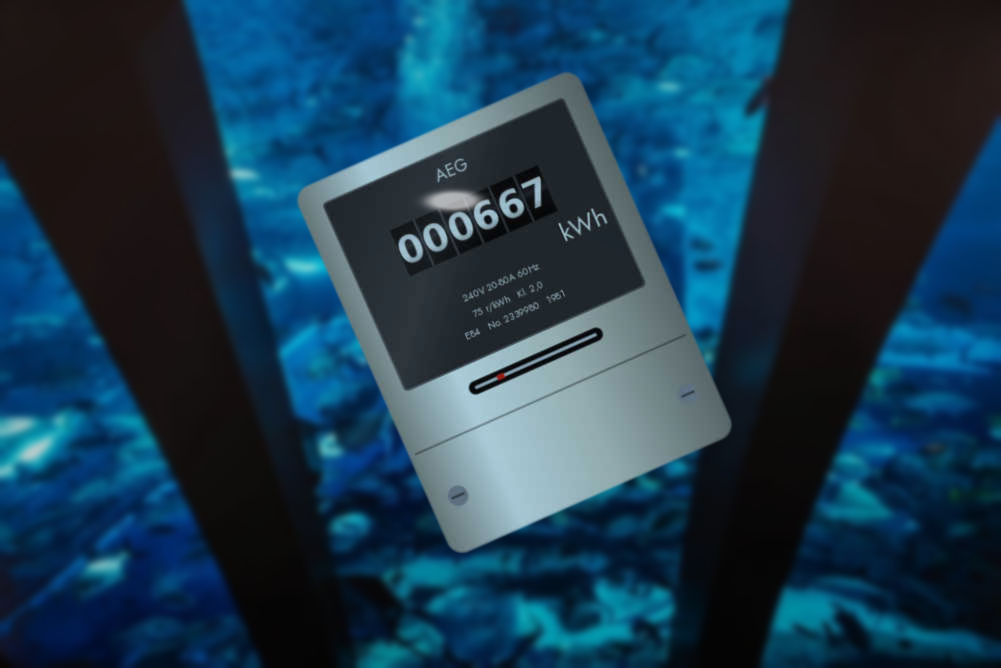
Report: 667,kWh
